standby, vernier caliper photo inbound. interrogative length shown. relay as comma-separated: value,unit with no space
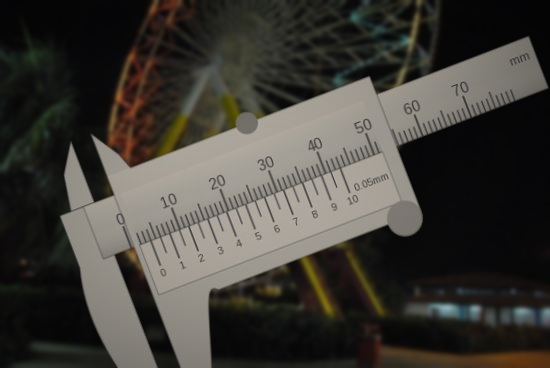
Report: 4.0,mm
